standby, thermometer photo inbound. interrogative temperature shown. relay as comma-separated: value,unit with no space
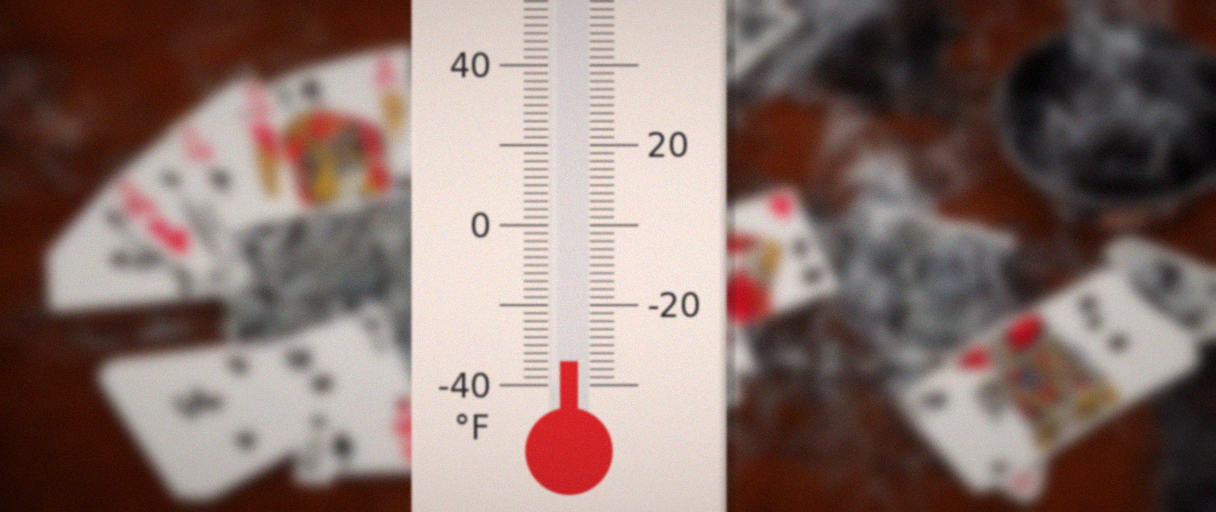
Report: -34,°F
